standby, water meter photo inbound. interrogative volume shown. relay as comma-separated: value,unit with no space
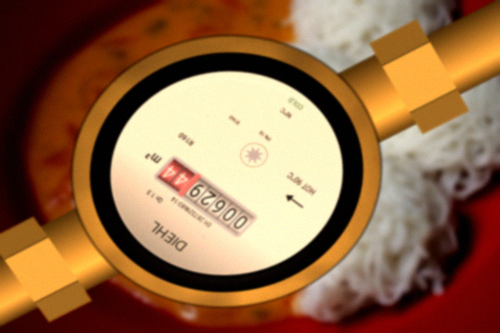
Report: 629.44,m³
